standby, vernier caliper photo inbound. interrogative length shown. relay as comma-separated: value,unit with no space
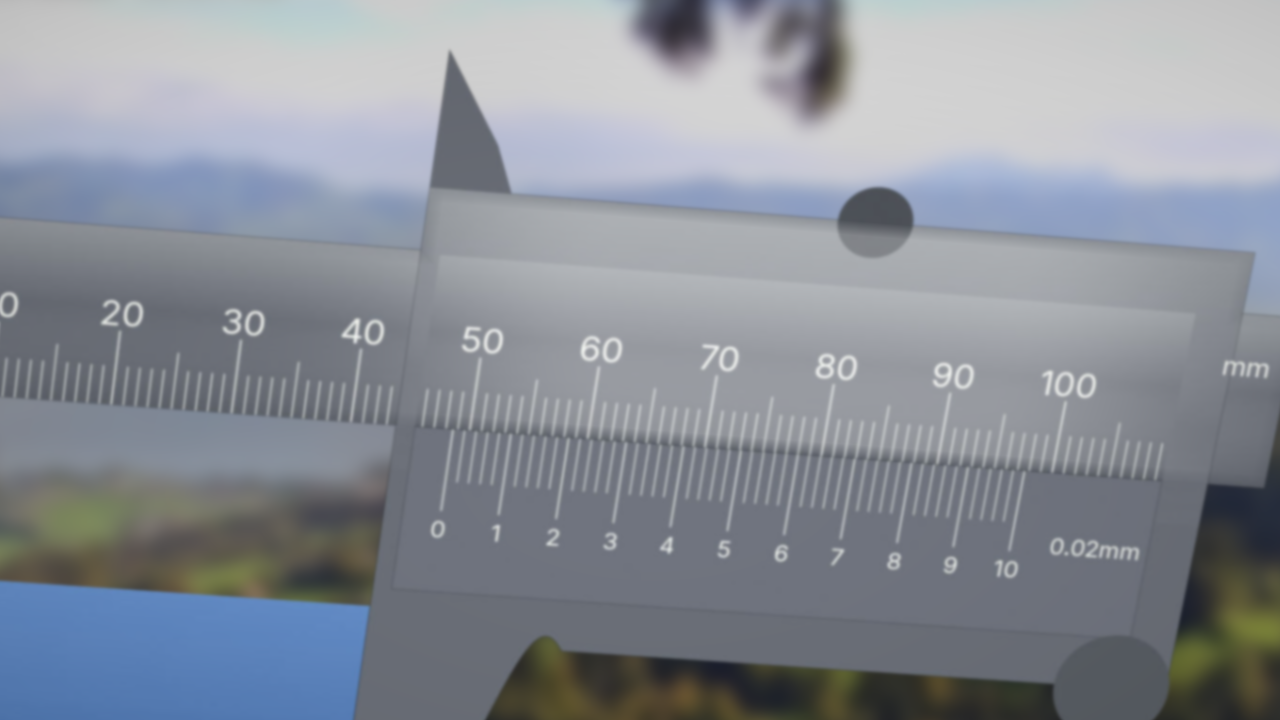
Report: 48.6,mm
